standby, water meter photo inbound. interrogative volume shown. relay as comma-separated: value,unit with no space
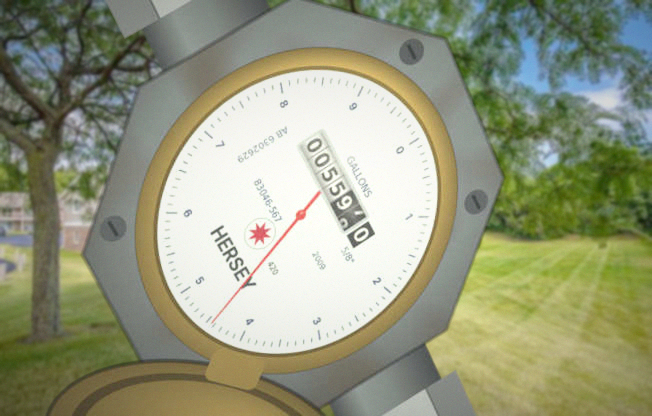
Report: 55974.4,gal
